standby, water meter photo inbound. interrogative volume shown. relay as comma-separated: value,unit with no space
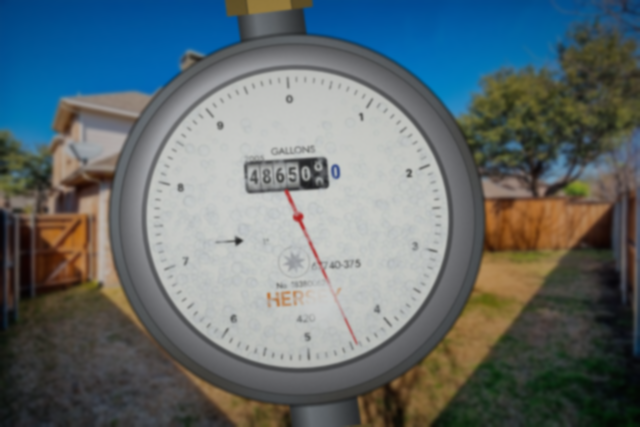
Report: 4865084.4,gal
